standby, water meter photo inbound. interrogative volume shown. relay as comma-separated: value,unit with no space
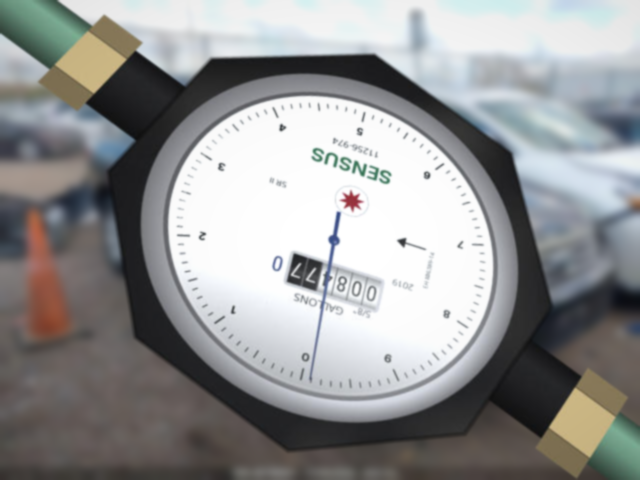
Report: 84769.9,gal
